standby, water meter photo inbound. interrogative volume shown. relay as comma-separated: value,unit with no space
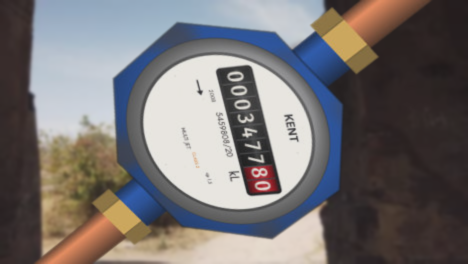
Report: 3477.80,kL
